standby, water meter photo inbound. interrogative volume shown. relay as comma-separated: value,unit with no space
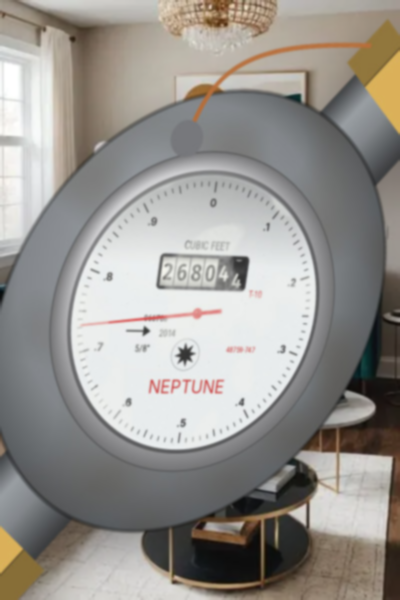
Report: 268043.73,ft³
